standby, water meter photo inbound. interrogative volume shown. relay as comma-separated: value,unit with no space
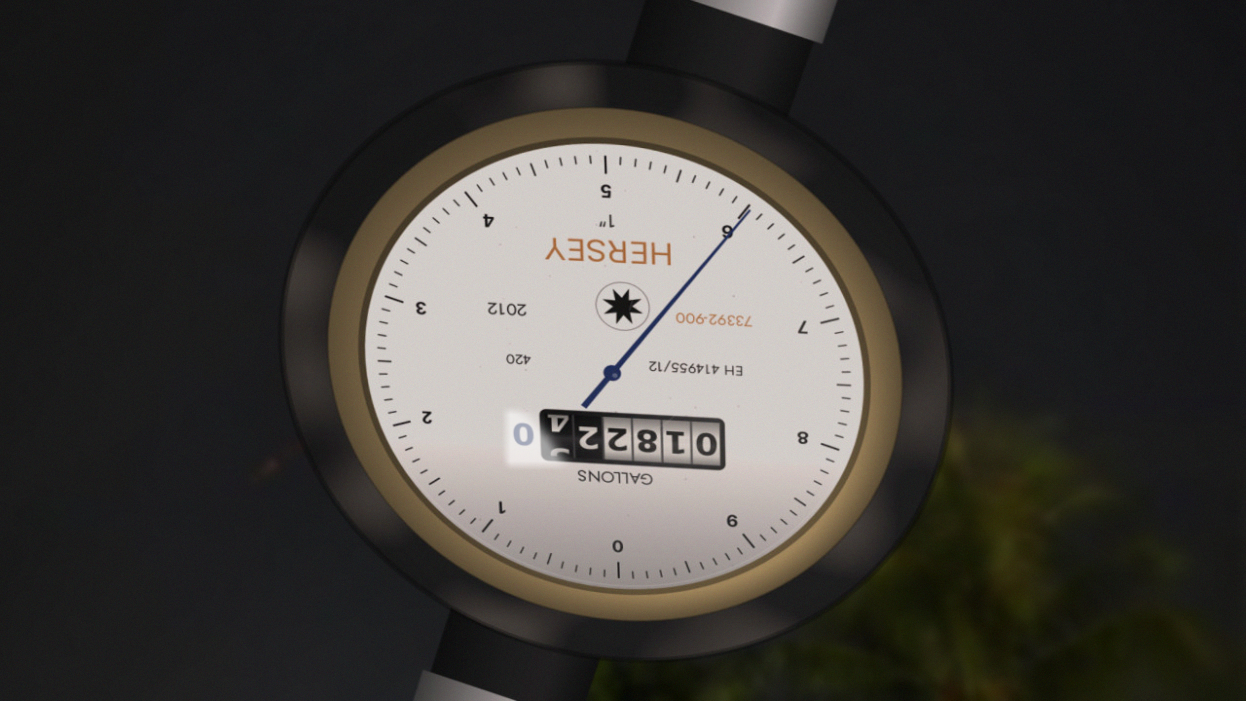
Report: 182236.0,gal
